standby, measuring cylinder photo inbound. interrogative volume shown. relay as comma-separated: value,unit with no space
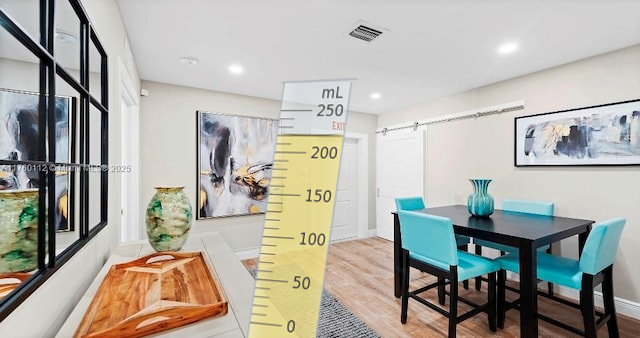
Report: 220,mL
